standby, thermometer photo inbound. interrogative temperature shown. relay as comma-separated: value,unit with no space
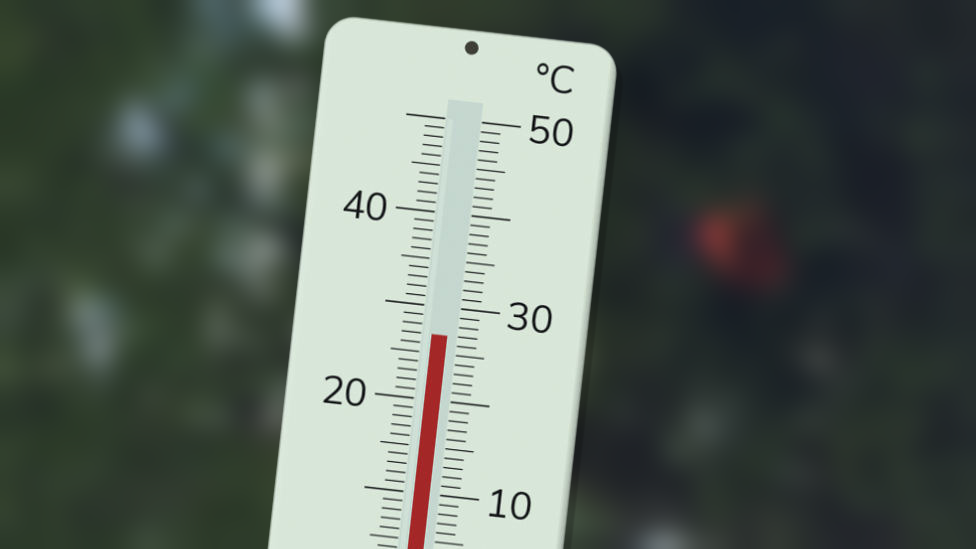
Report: 27,°C
